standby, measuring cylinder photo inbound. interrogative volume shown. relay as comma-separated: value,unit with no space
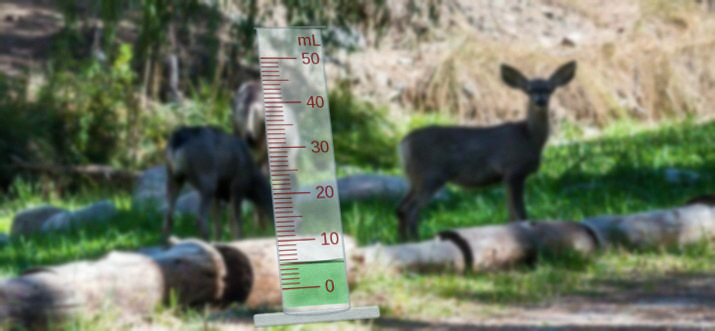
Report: 5,mL
